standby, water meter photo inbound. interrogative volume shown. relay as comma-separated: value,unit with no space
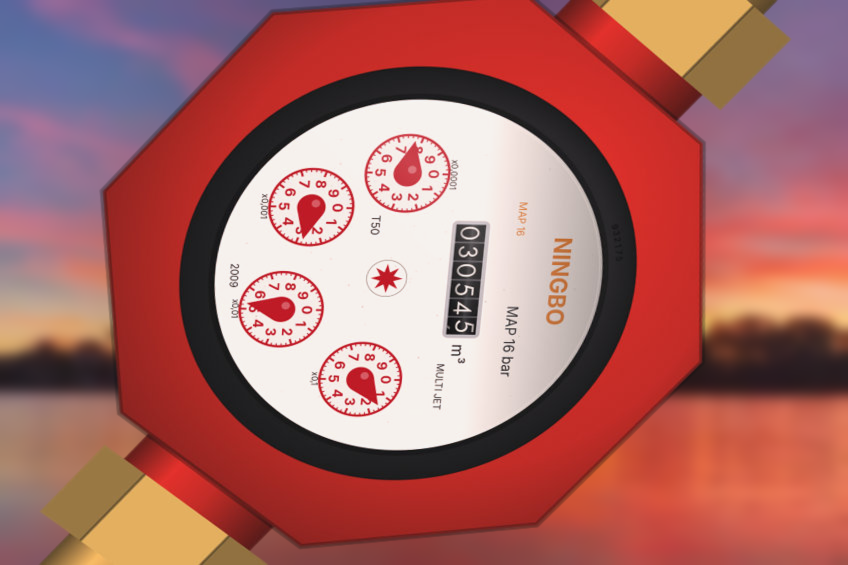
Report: 30545.1527,m³
